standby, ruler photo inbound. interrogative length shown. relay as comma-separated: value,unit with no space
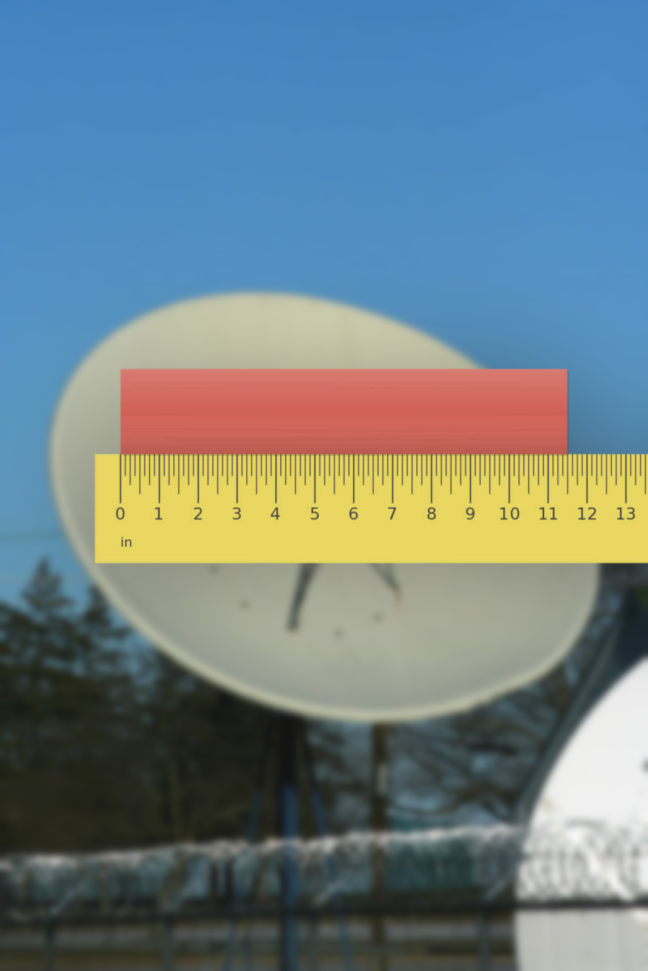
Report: 11.5,in
